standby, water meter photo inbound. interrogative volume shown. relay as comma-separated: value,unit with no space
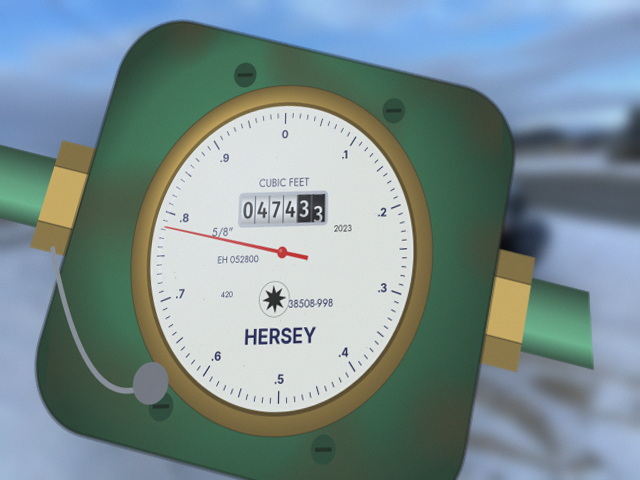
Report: 47432.78,ft³
